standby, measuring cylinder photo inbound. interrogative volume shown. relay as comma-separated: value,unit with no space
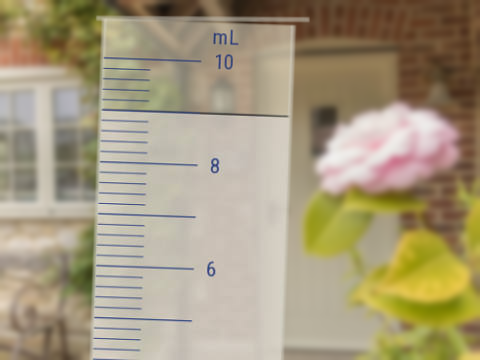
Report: 9,mL
